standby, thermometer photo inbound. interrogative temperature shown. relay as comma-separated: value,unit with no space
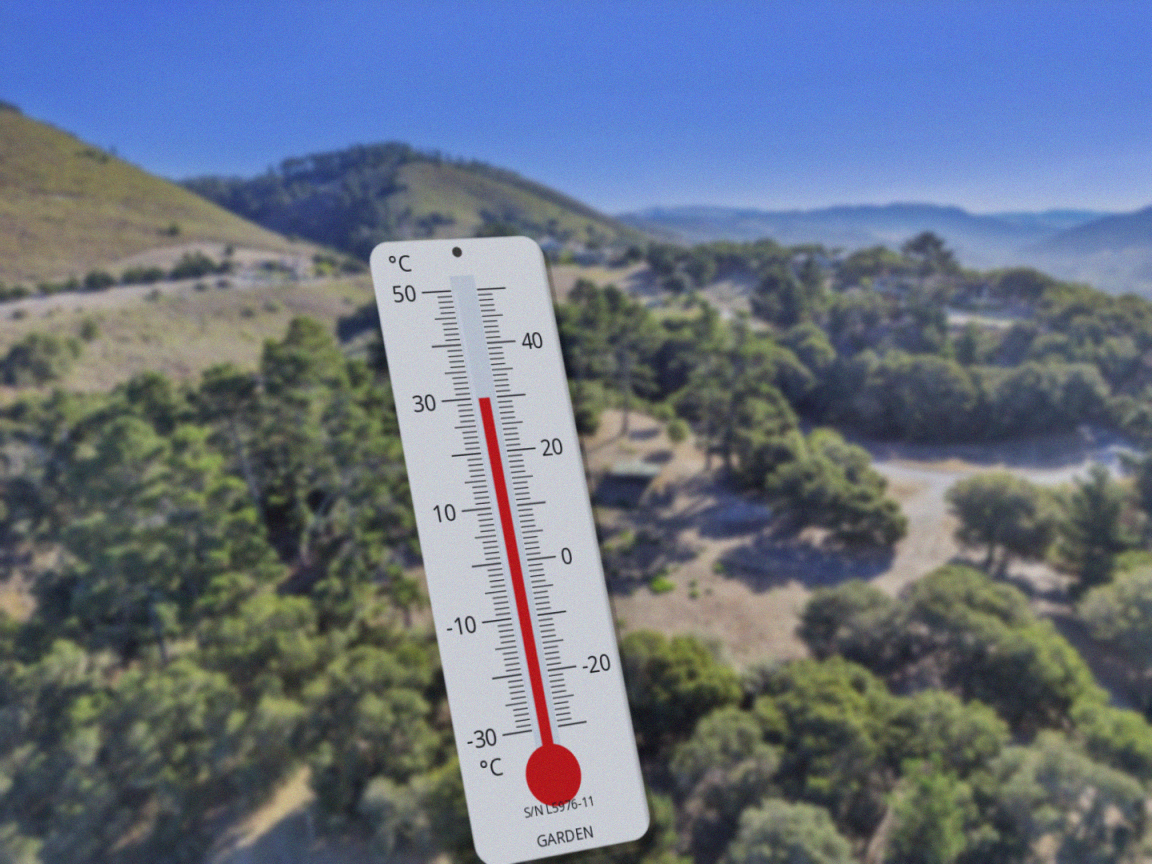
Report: 30,°C
